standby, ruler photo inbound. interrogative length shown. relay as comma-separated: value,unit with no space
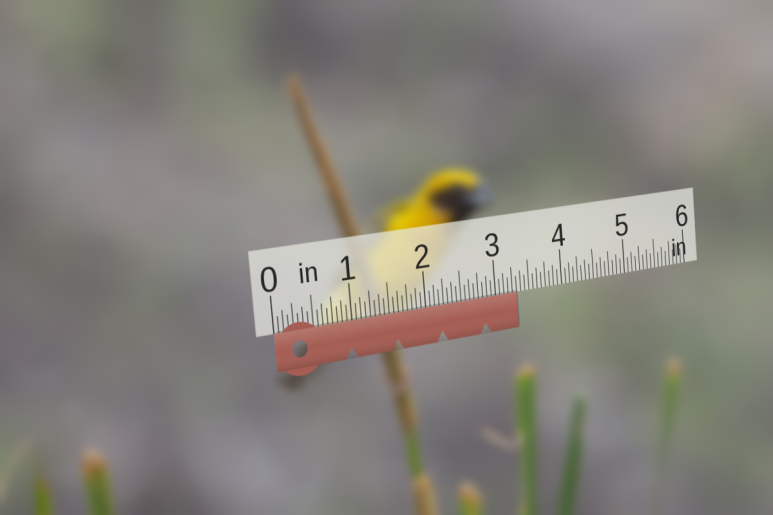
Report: 3.3125,in
